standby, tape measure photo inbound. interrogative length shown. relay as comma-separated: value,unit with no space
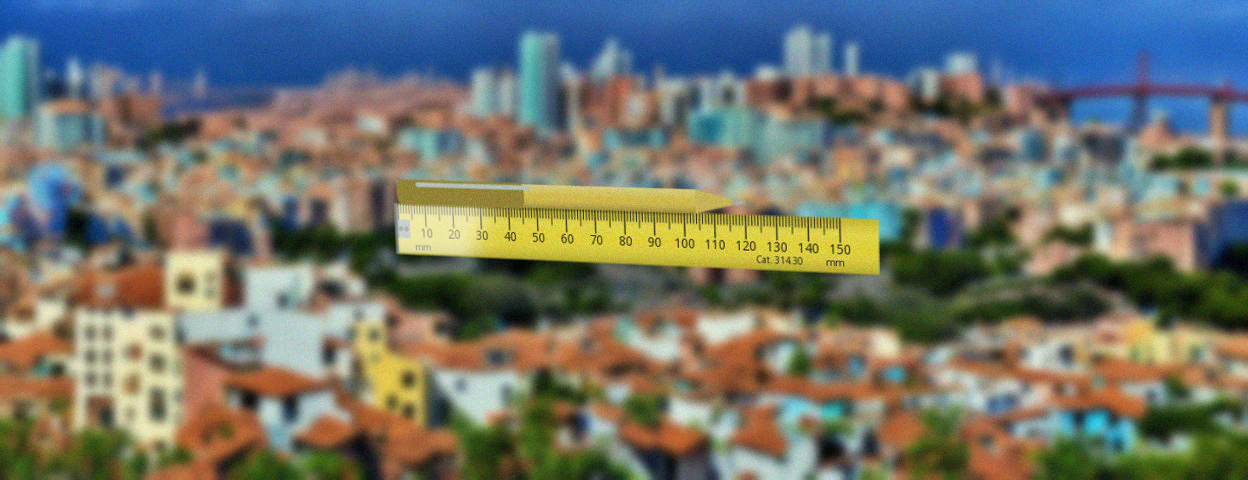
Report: 120,mm
